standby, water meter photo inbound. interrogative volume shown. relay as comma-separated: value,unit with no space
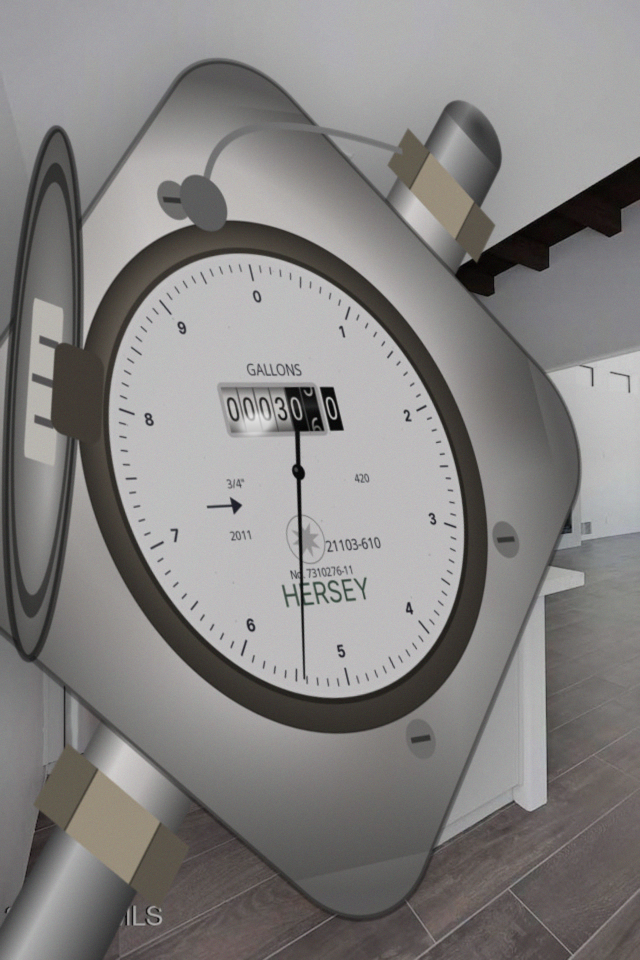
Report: 3055.4,gal
